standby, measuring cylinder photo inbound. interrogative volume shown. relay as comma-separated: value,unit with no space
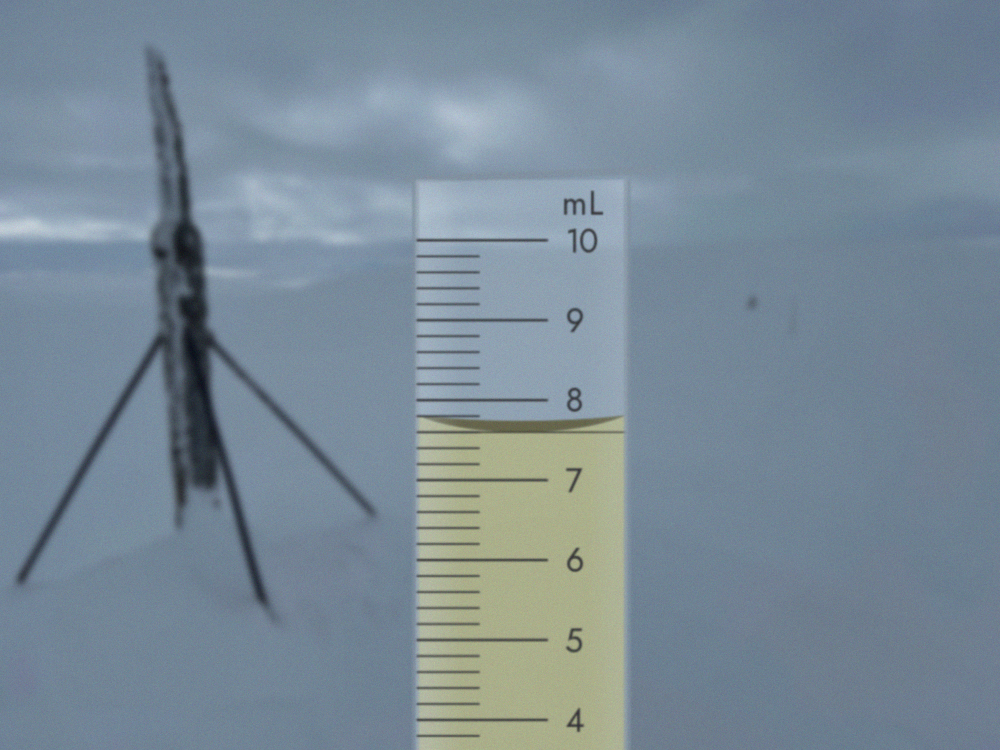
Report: 7.6,mL
